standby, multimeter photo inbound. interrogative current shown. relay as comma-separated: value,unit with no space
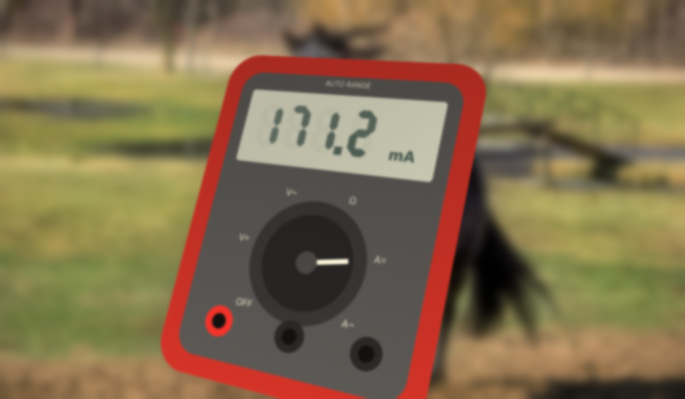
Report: 171.2,mA
